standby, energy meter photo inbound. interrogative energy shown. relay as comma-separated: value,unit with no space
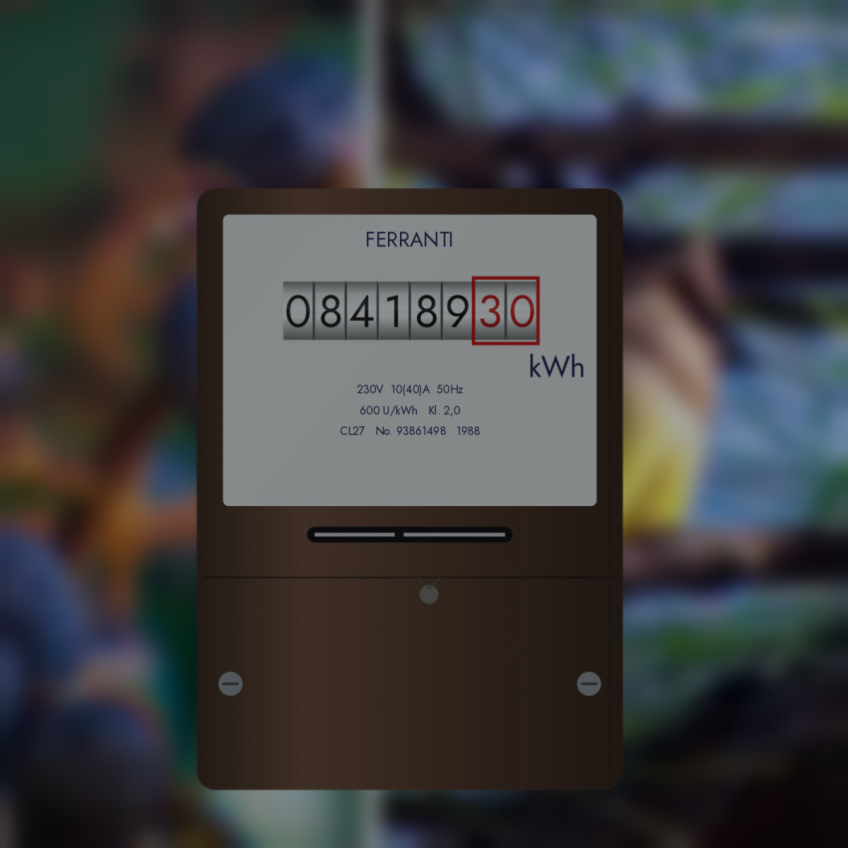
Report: 84189.30,kWh
